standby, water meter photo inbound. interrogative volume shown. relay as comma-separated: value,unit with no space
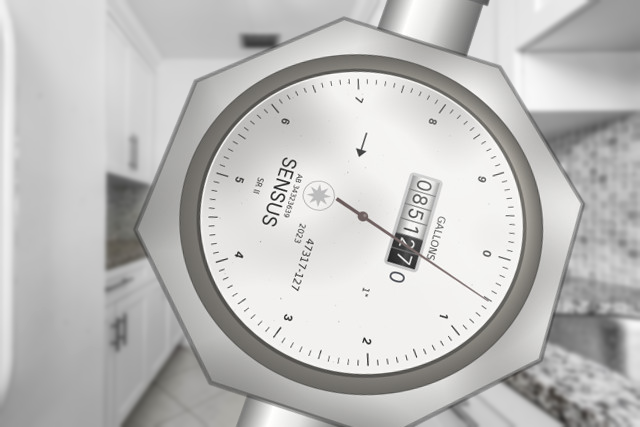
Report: 851270.5,gal
